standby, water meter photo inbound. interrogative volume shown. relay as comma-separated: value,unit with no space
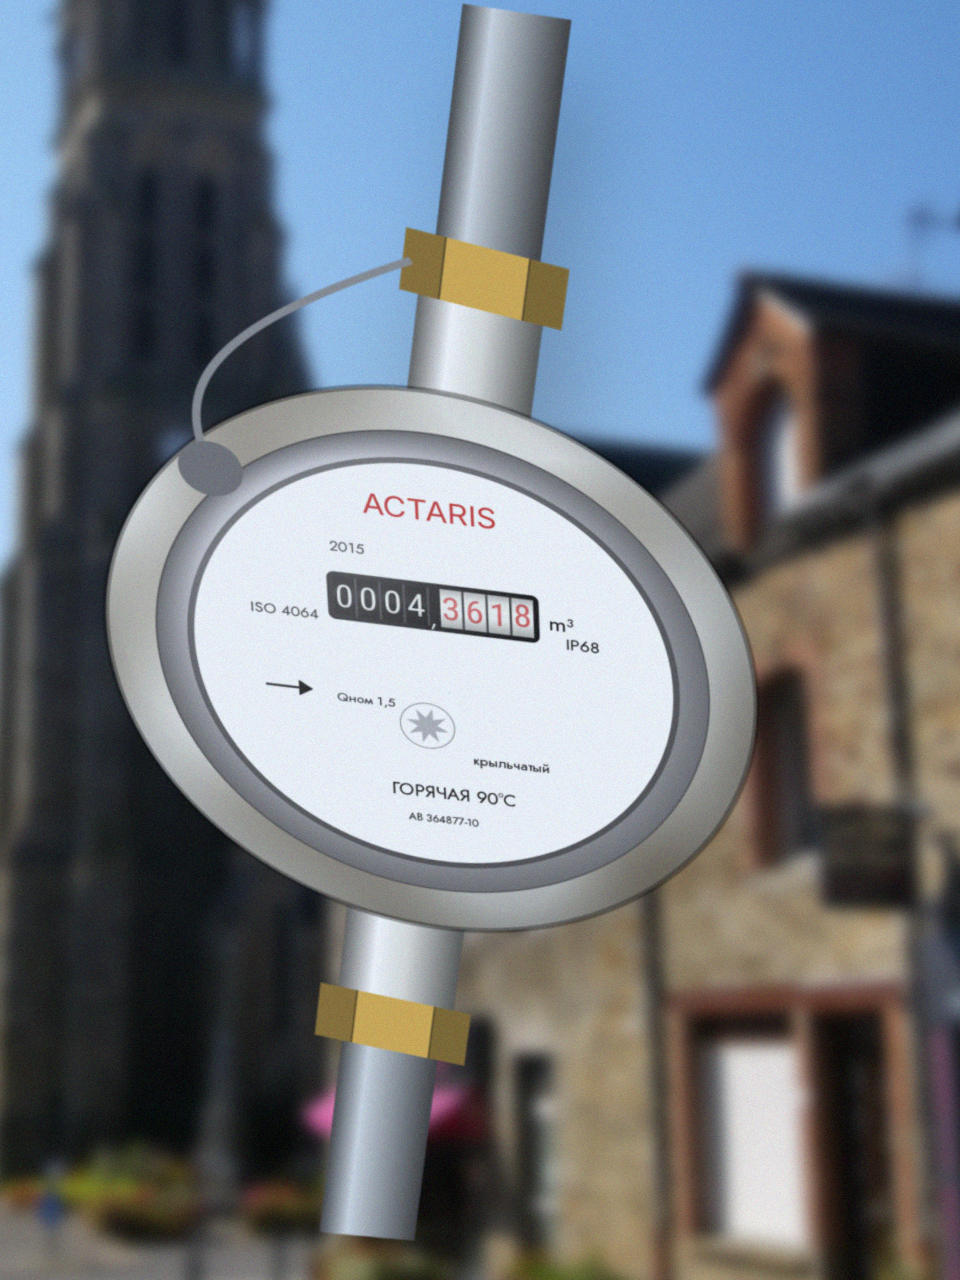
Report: 4.3618,m³
